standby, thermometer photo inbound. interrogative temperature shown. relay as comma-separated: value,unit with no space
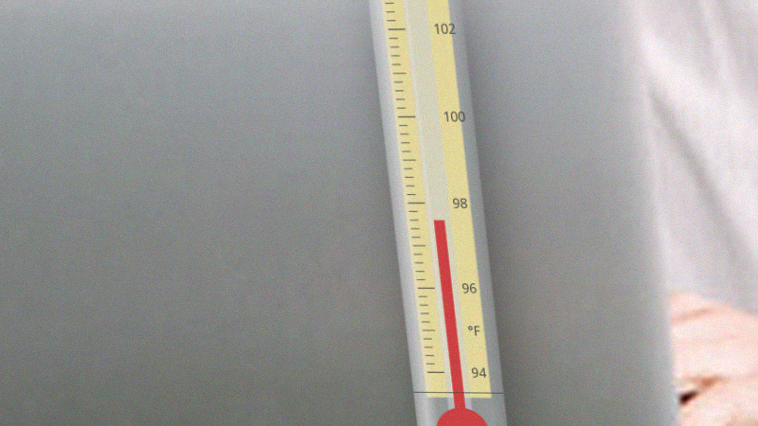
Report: 97.6,°F
